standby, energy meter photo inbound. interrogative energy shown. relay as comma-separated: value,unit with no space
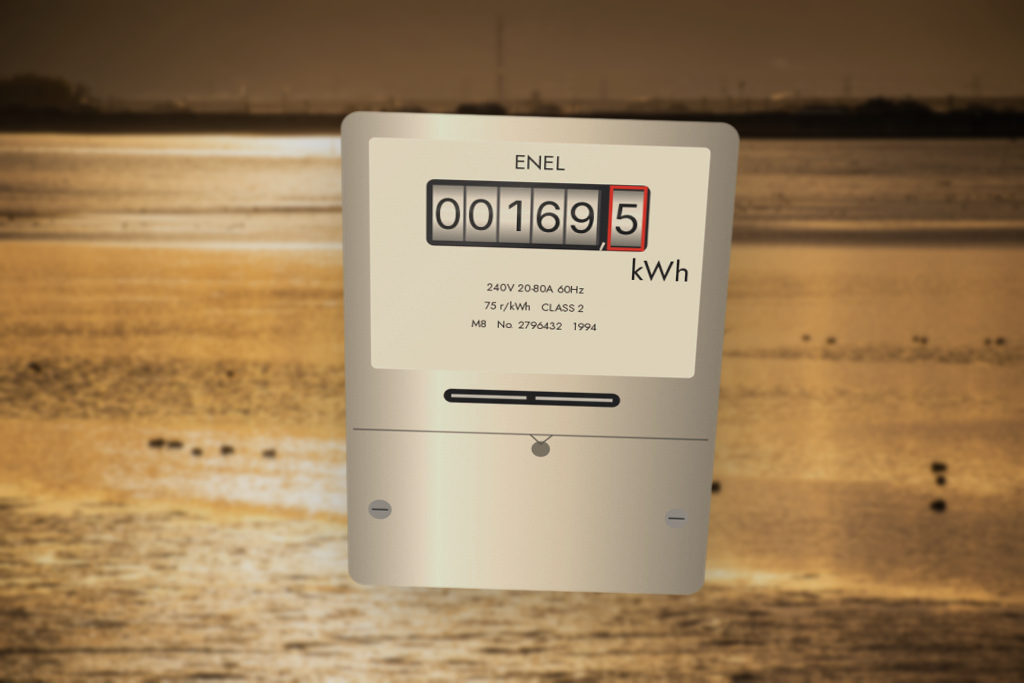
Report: 169.5,kWh
